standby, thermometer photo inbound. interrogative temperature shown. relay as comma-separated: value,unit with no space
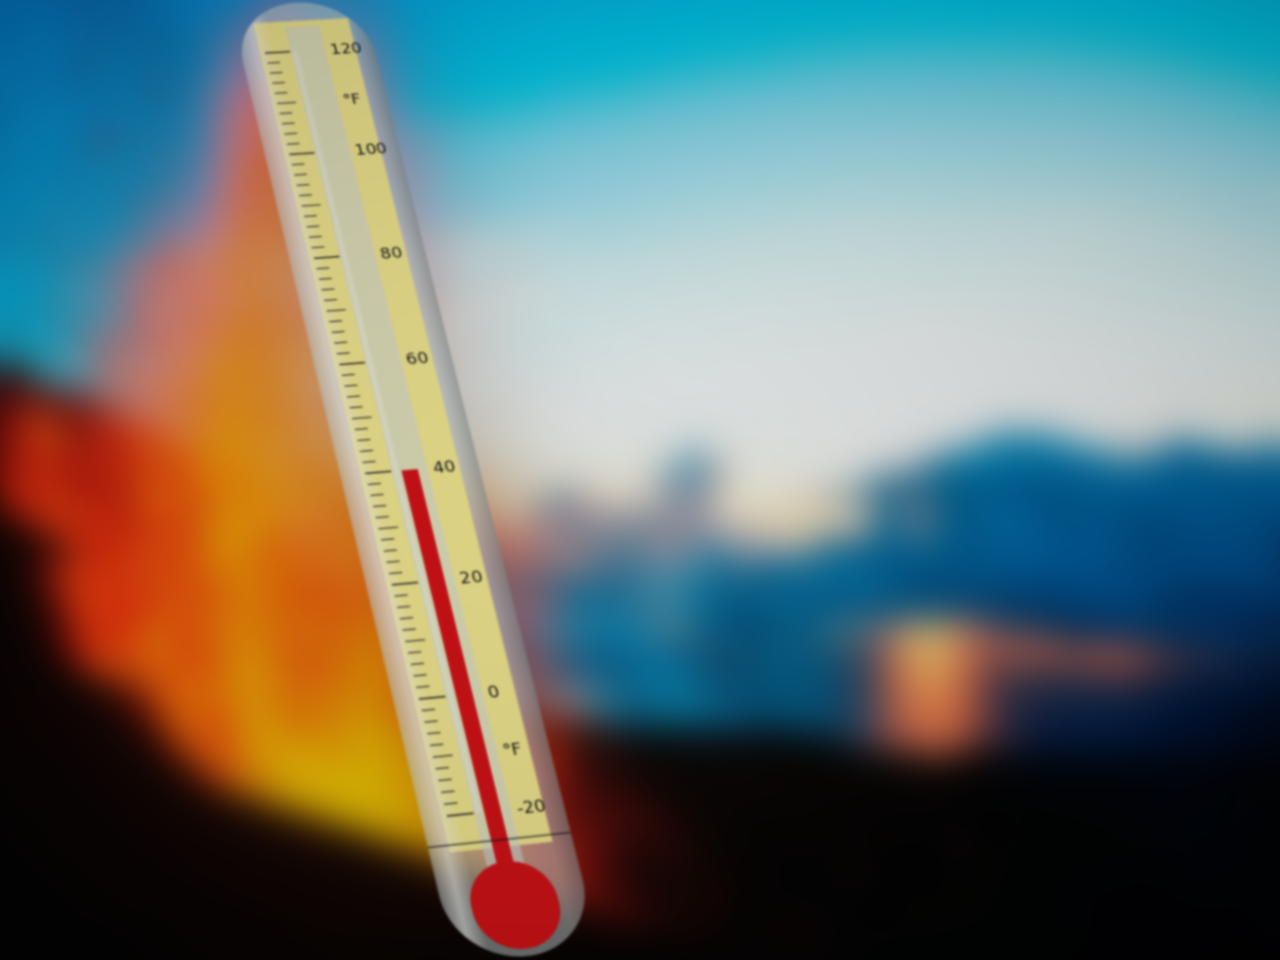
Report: 40,°F
